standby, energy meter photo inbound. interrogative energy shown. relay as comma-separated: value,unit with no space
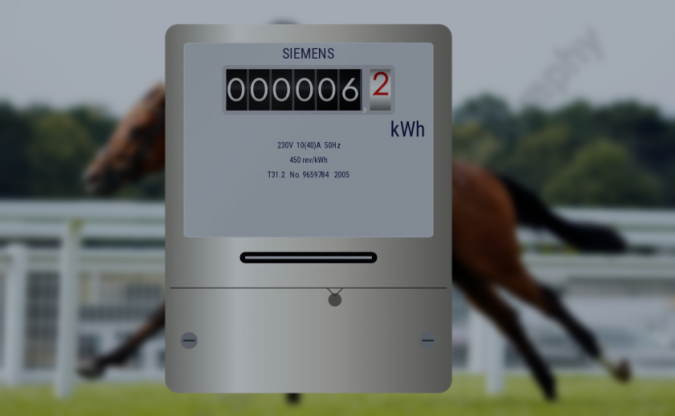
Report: 6.2,kWh
